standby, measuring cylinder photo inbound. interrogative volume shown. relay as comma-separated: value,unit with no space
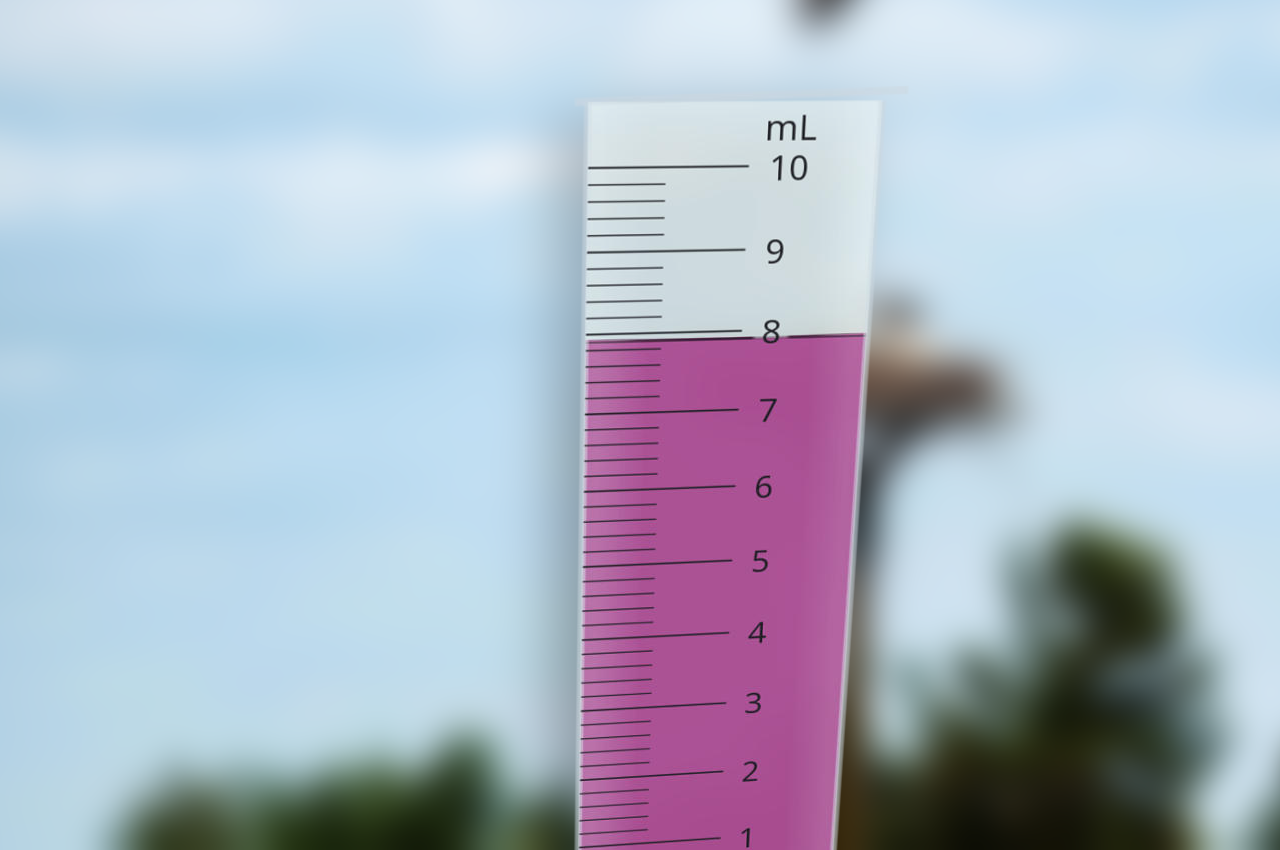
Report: 7.9,mL
